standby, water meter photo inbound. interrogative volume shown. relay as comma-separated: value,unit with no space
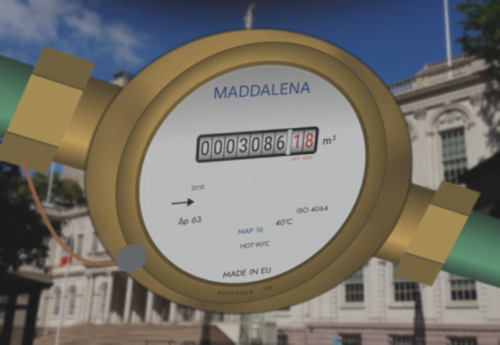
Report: 3086.18,m³
